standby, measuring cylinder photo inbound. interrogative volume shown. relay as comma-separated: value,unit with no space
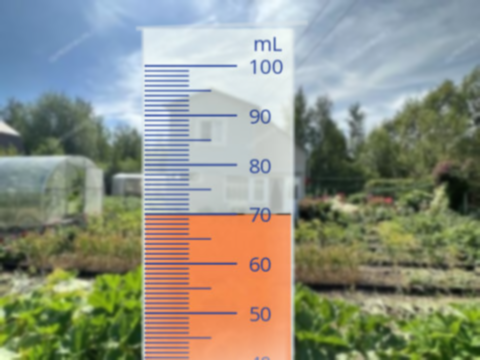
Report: 70,mL
